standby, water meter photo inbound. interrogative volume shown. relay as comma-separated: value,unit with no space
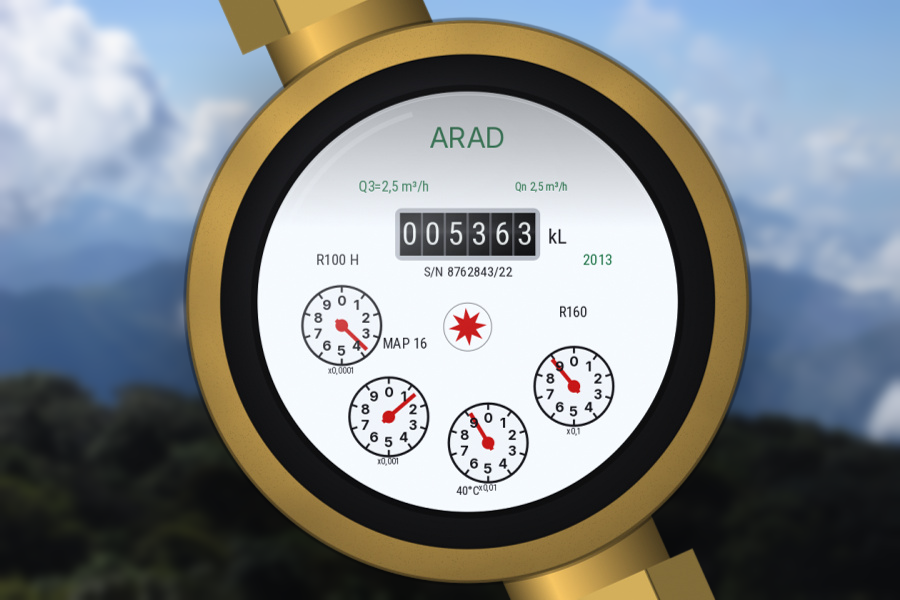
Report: 5363.8913,kL
